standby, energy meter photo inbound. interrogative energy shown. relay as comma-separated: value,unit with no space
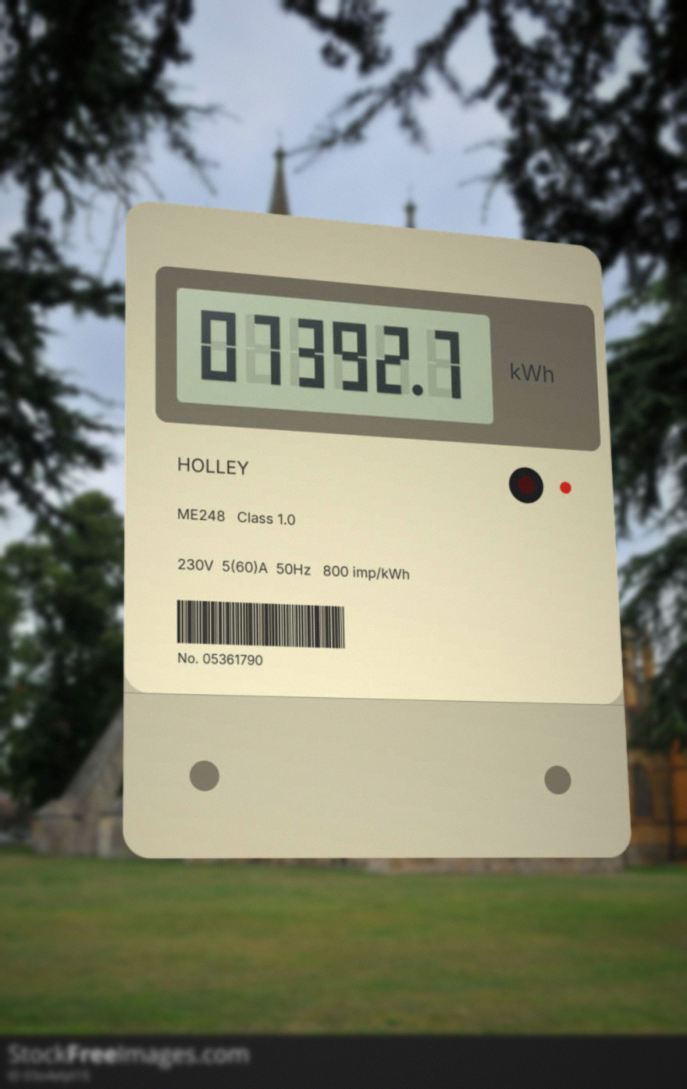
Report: 7392.7,kWh
